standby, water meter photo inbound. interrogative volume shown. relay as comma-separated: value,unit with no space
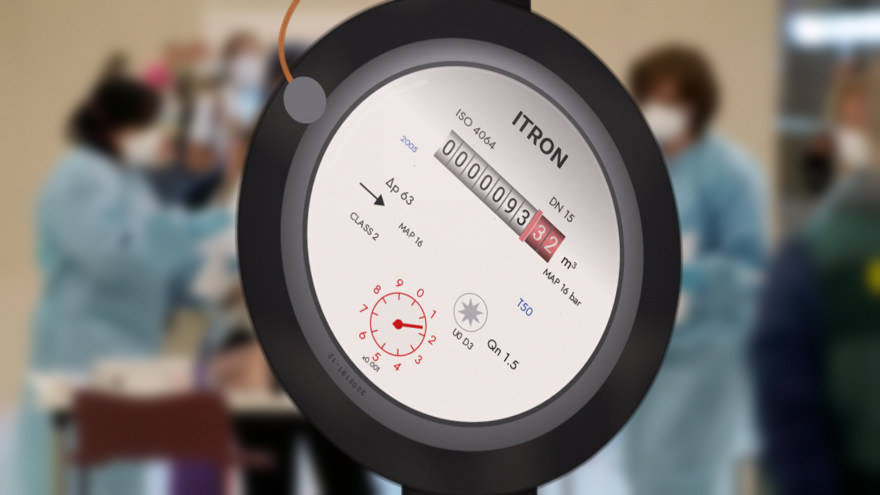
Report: 93.321,m³
